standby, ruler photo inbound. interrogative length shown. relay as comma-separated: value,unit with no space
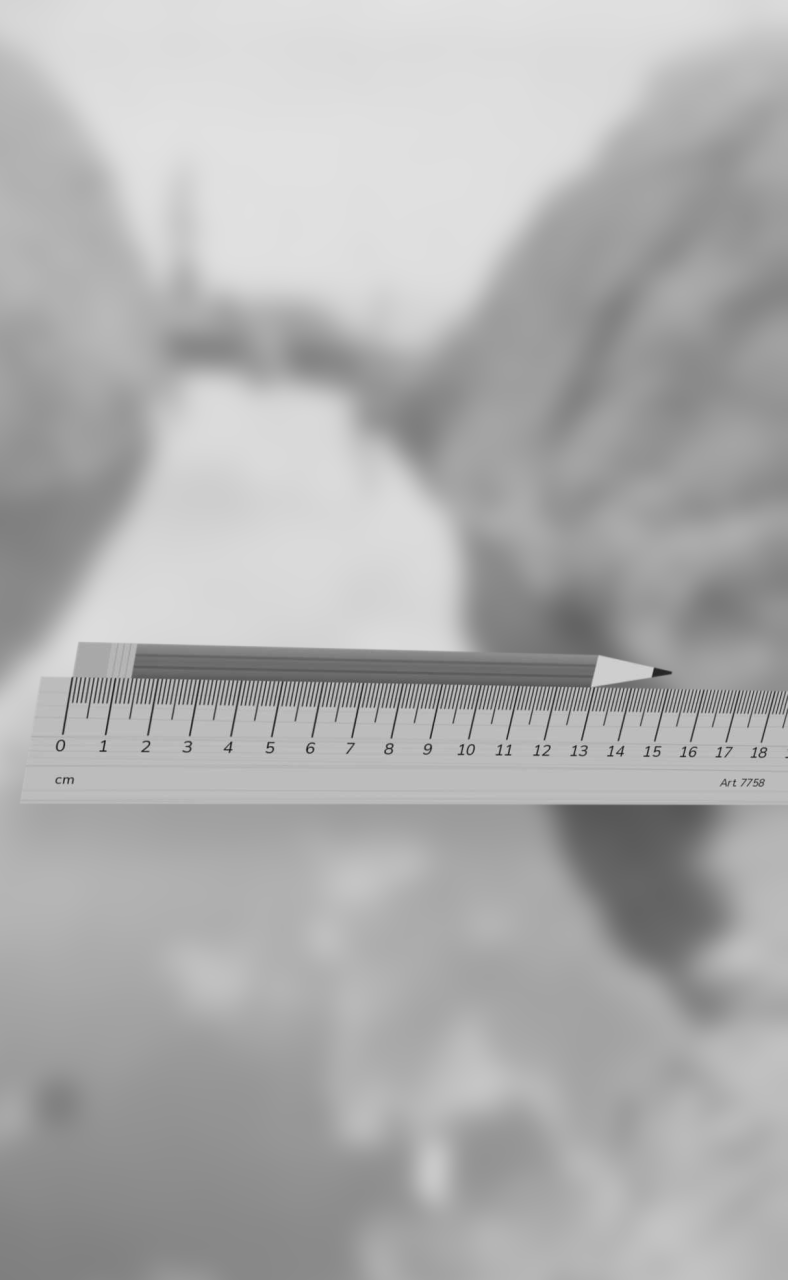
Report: 15,cm
